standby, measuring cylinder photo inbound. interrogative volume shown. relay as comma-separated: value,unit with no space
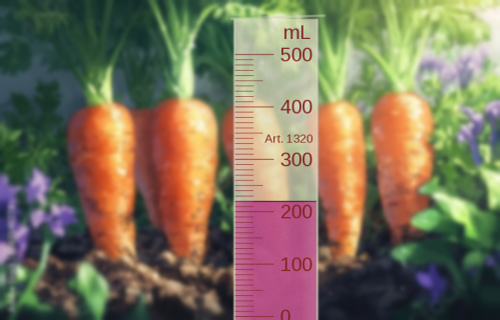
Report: 220,mL
